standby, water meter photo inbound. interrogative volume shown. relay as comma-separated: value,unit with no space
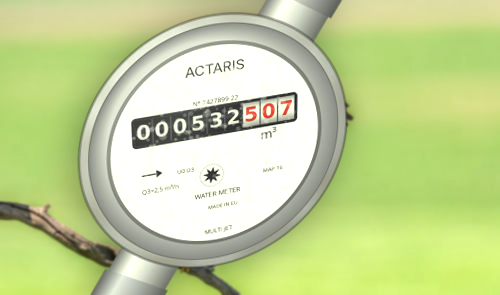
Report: 532.507,m³
